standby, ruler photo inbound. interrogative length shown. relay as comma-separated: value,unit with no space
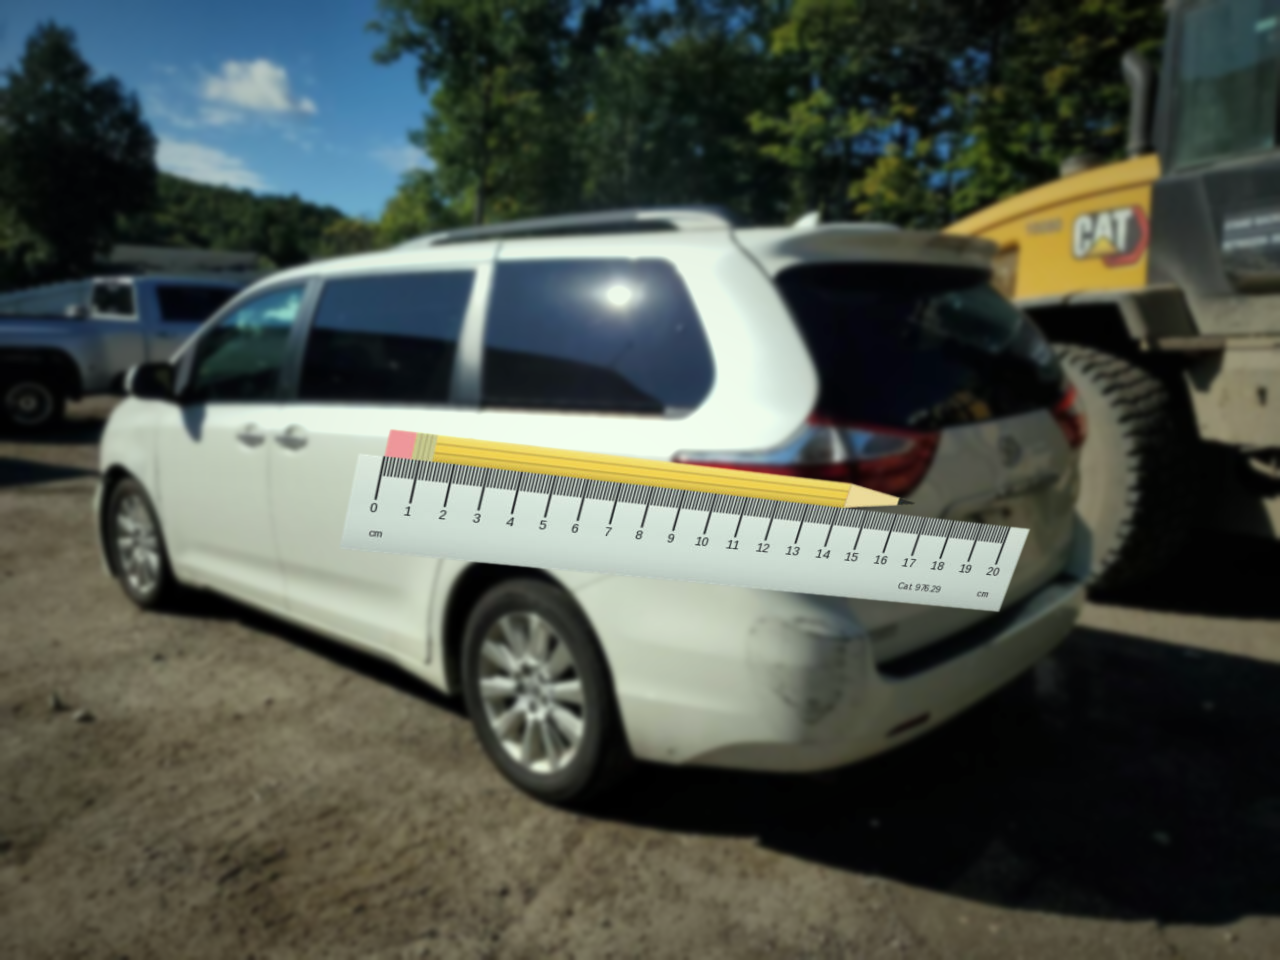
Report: 16.5,cm
